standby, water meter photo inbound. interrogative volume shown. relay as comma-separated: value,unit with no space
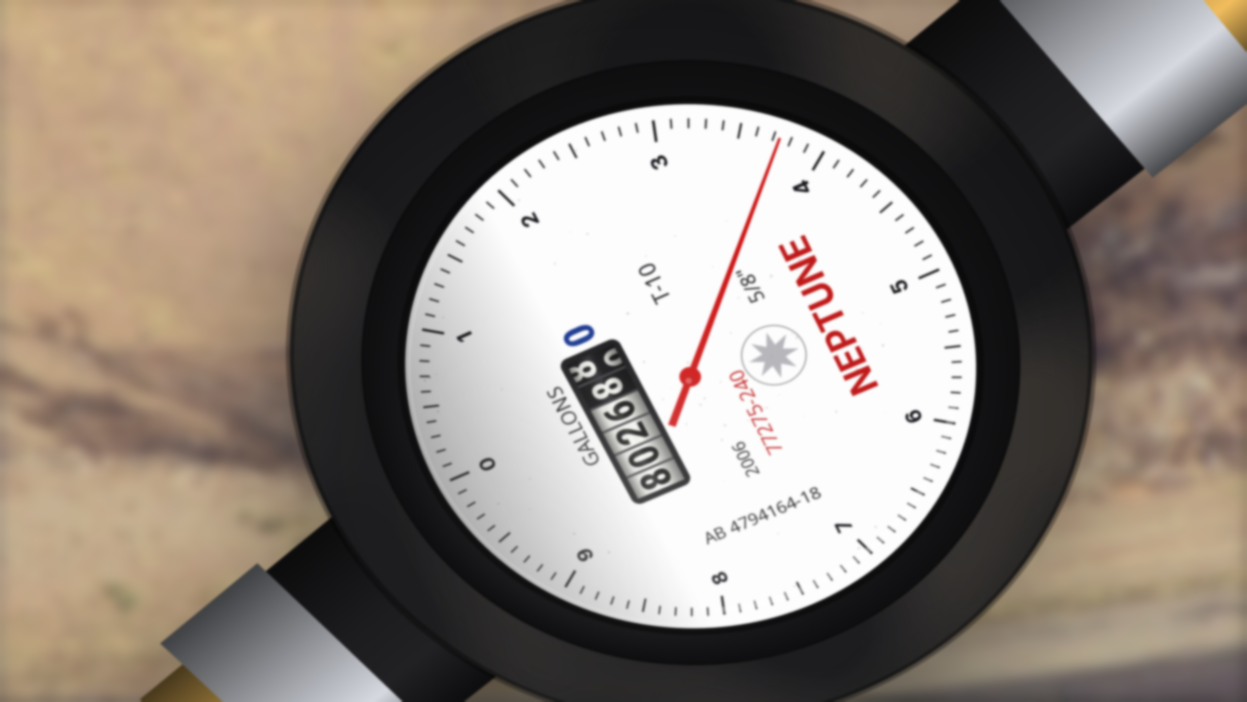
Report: 8026883.7,gal
